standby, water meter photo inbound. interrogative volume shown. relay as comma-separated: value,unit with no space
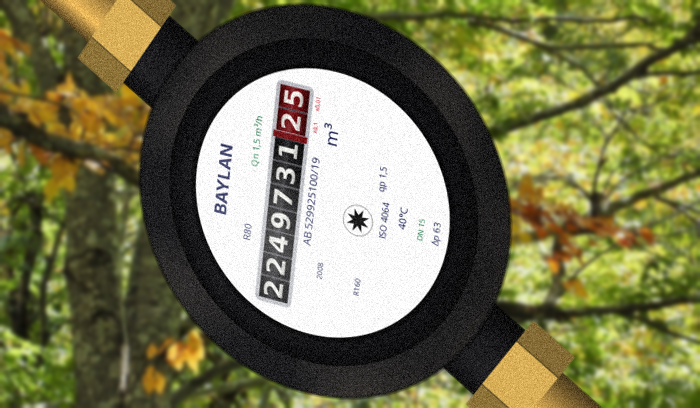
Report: 2249731.25,m³
